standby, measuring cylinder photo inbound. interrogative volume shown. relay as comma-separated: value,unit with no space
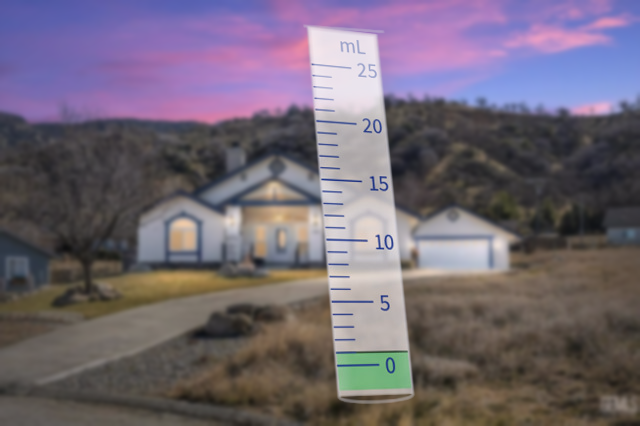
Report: 1,mL
